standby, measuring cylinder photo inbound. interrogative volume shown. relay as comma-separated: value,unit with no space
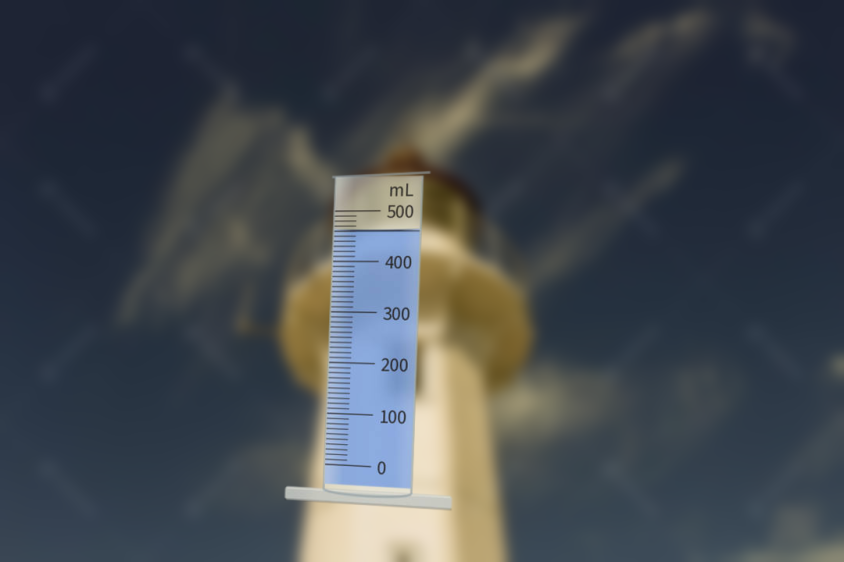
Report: 460,mL
